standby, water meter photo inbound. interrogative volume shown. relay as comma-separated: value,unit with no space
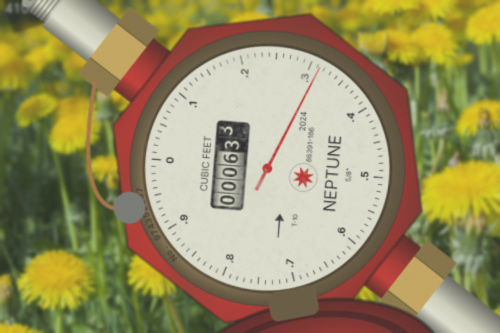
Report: 633.31,ft³
